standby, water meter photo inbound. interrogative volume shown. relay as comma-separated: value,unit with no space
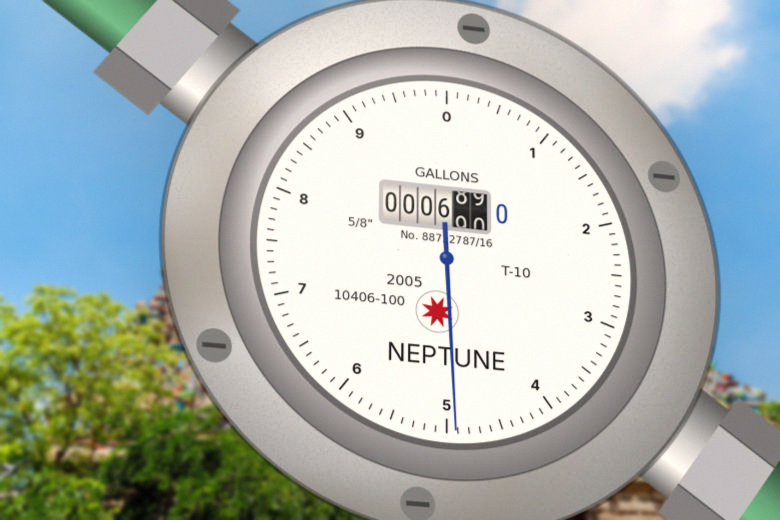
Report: 6894.9,gal
